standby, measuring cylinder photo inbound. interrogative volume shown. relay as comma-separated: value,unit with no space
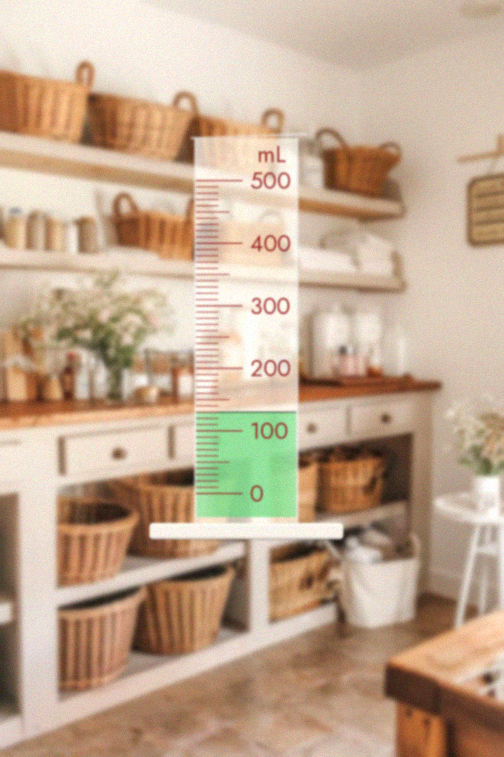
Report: 130,mL
